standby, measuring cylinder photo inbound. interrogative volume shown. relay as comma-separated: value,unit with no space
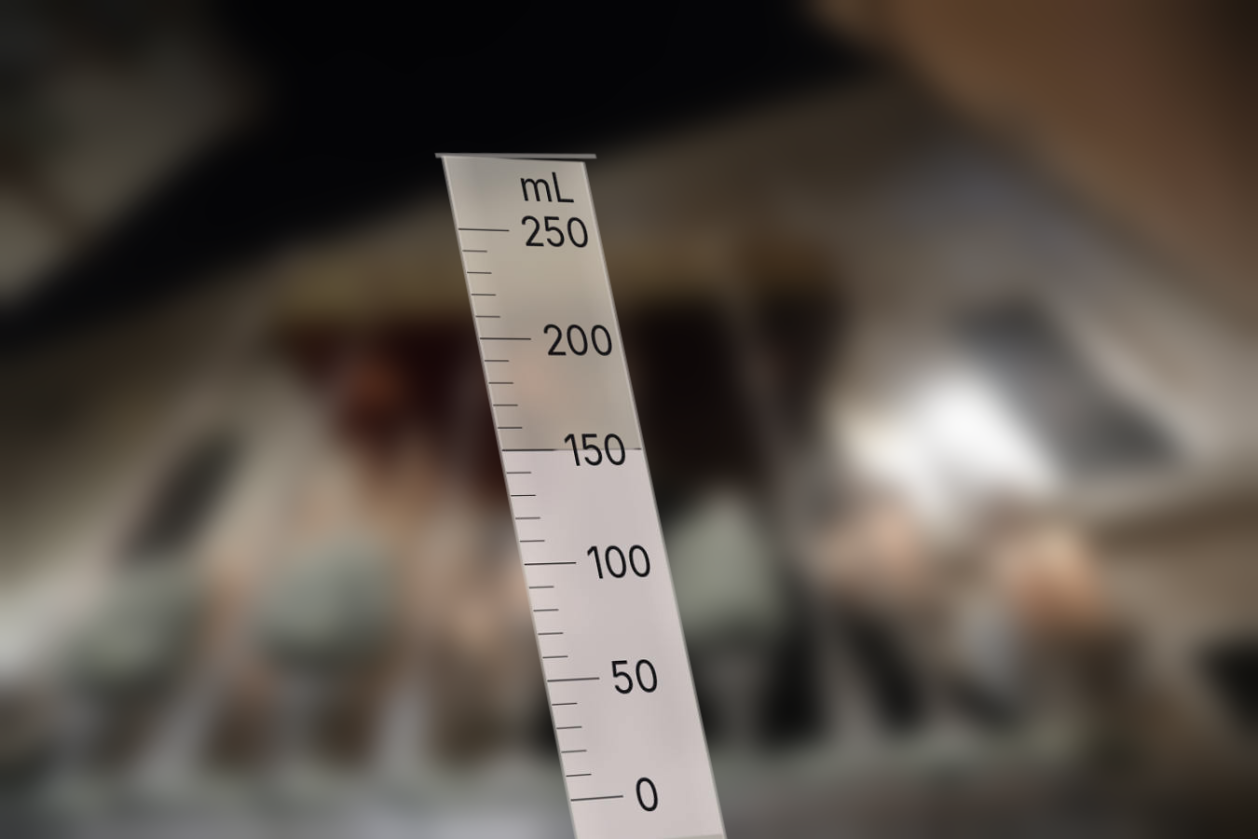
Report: 150,mL
